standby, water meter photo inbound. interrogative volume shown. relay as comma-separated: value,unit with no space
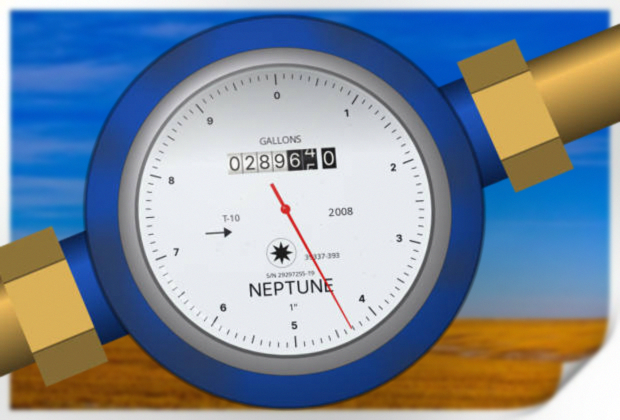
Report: 289644.3,gal
